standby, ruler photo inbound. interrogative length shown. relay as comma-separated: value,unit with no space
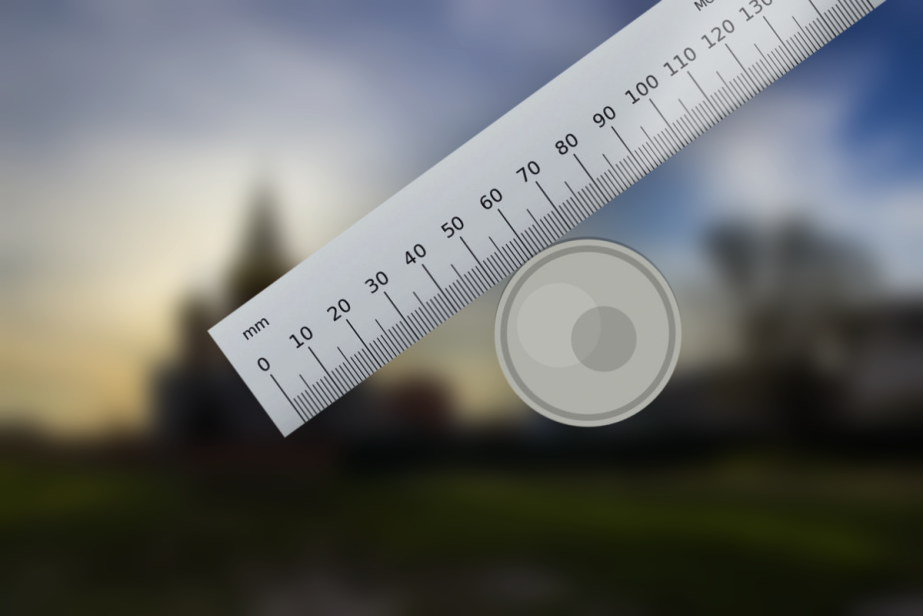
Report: 40,mm
